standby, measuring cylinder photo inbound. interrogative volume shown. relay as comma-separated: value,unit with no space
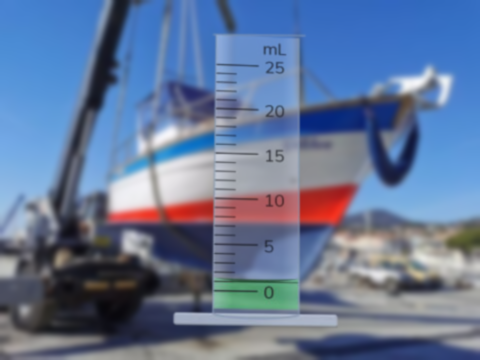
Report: 1,mL
